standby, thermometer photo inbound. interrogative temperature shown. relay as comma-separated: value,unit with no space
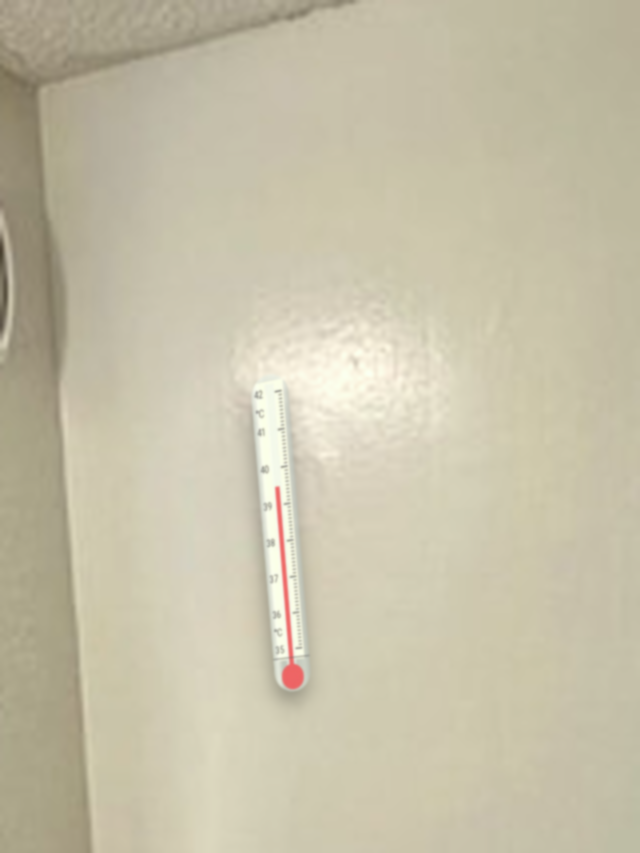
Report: 39.5,°C
